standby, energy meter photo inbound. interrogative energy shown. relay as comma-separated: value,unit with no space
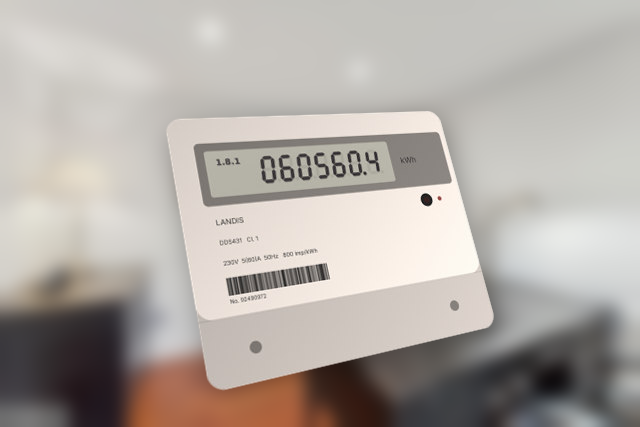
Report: 60560.4,kWh
